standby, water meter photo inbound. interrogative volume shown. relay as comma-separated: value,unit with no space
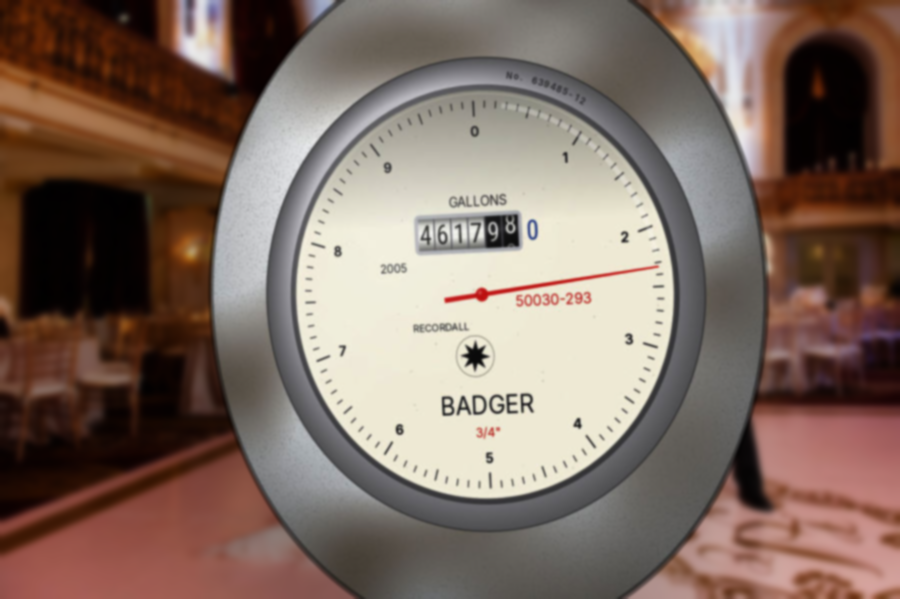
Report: 4617982.3,gal
